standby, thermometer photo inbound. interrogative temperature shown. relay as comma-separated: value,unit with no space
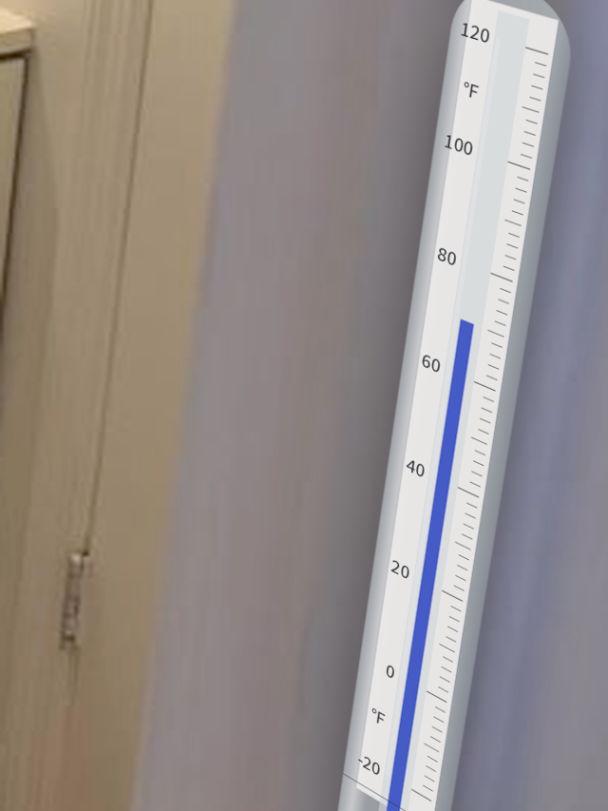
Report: 70,°F
